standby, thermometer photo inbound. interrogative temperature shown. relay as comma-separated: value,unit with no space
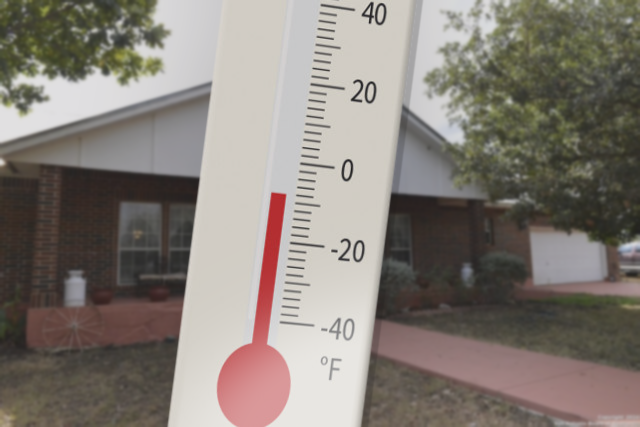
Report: -8,°F
